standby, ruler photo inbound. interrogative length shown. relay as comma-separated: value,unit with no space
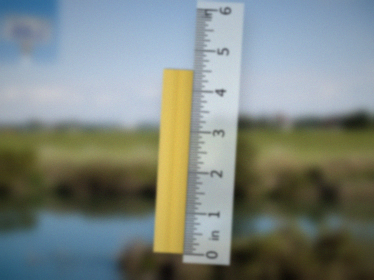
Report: 4.5,in
